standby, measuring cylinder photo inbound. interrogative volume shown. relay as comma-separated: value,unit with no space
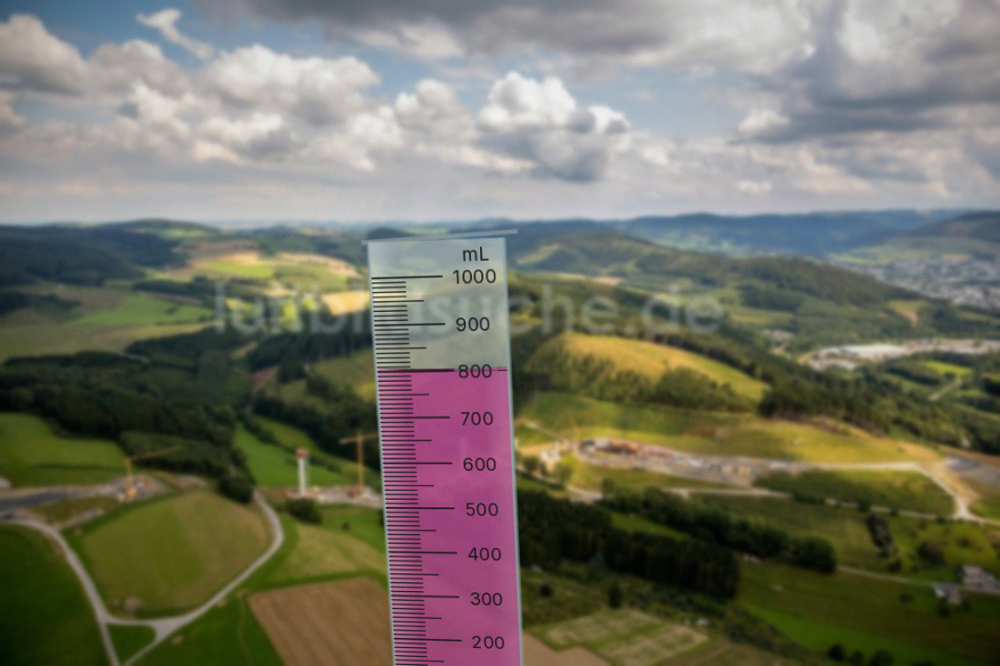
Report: 800,mL
